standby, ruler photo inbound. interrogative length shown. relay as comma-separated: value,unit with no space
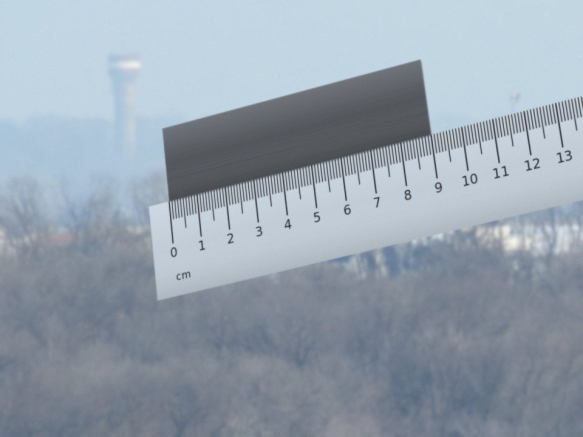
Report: 9,cm
